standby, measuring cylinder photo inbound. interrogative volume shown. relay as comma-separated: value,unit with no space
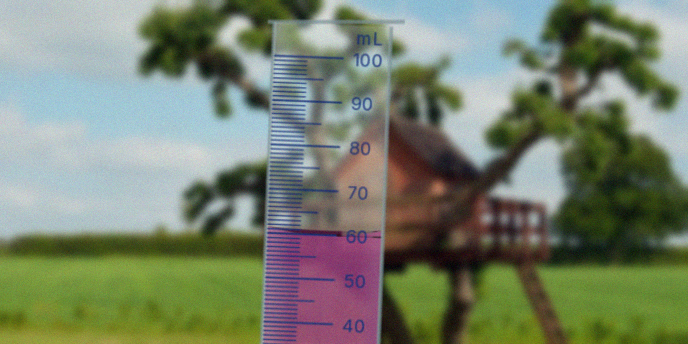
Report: 60,mL
